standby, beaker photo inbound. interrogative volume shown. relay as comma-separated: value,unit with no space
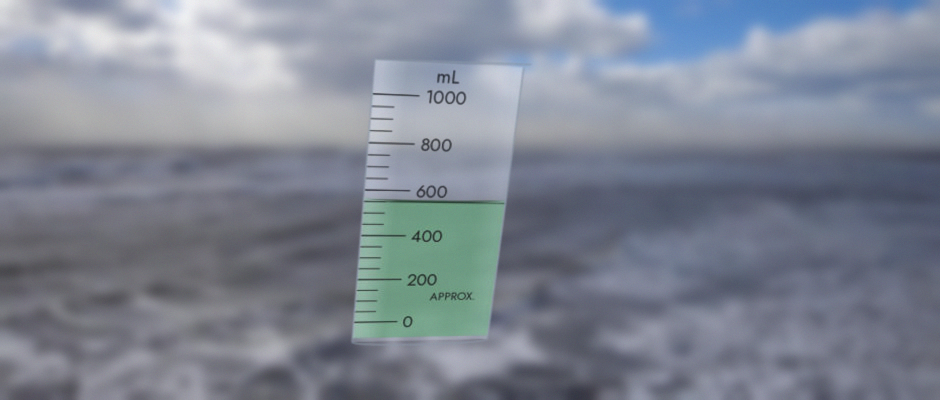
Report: 550,mL
